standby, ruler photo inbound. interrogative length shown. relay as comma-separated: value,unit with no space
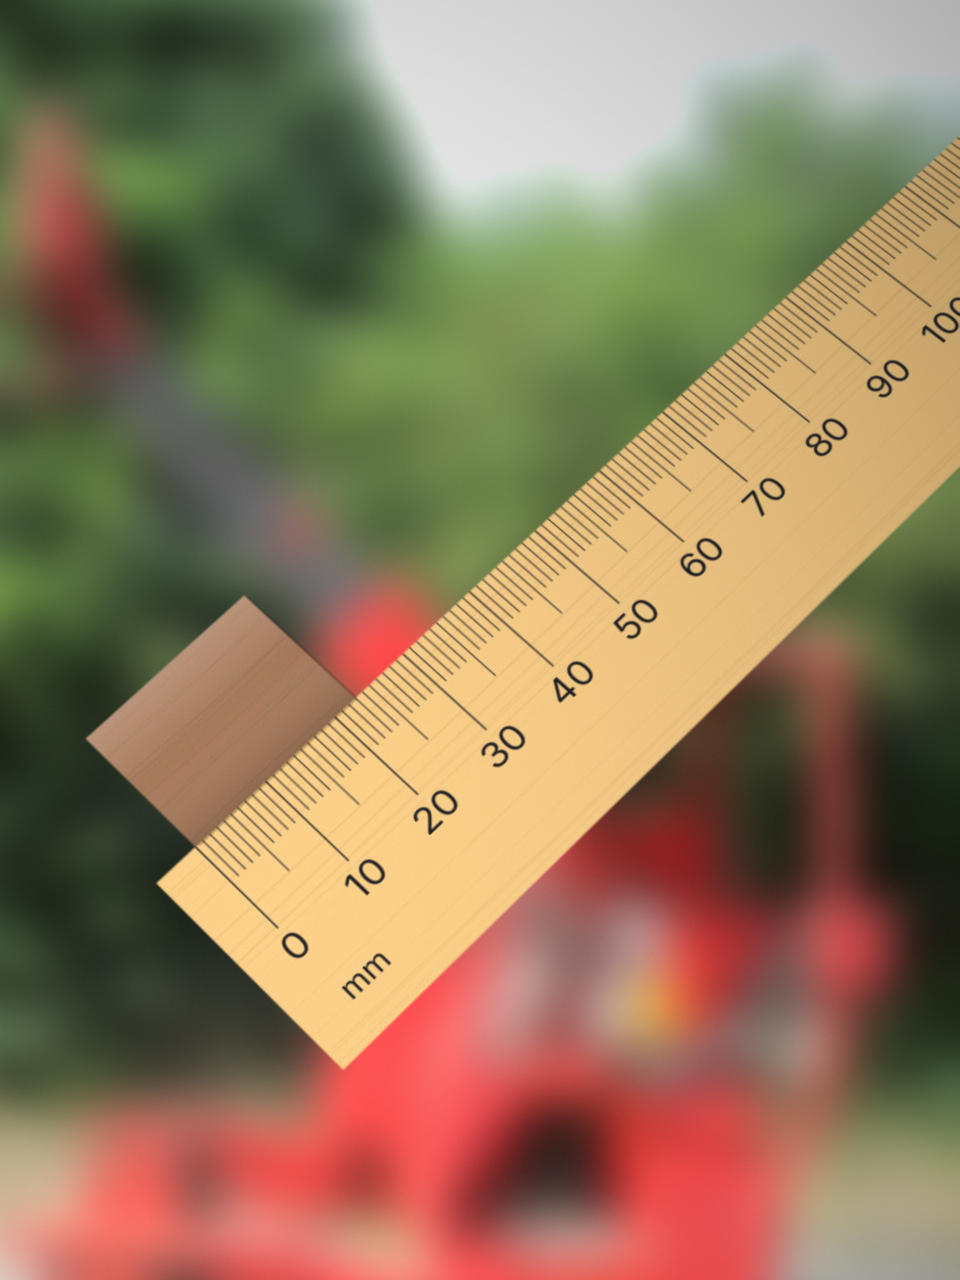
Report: 23,mm
